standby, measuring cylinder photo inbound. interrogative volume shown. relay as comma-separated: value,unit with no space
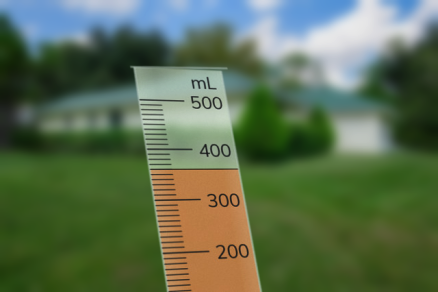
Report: 360,mL
